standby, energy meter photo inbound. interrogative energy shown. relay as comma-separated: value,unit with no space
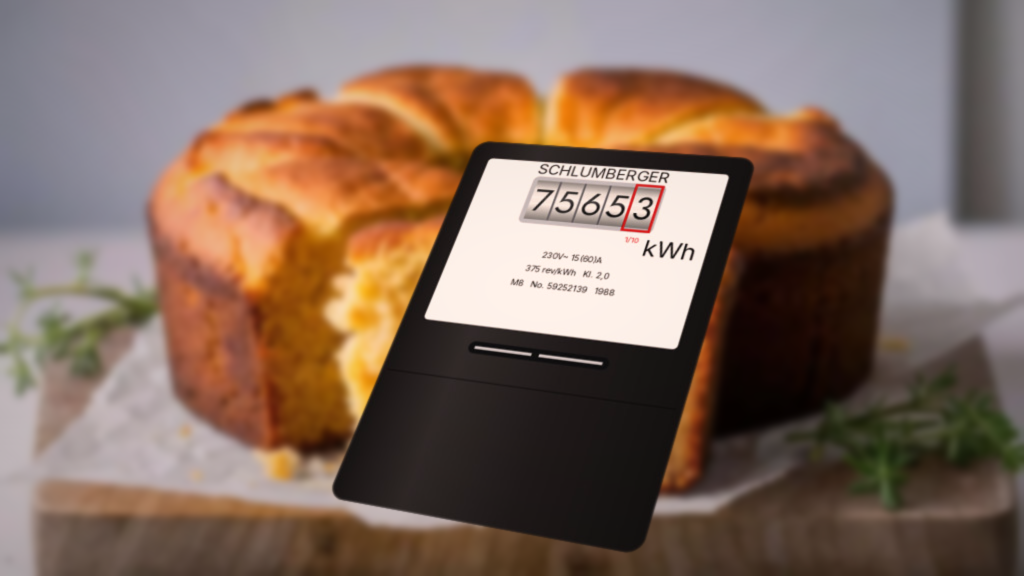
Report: 7565.3,kWh
